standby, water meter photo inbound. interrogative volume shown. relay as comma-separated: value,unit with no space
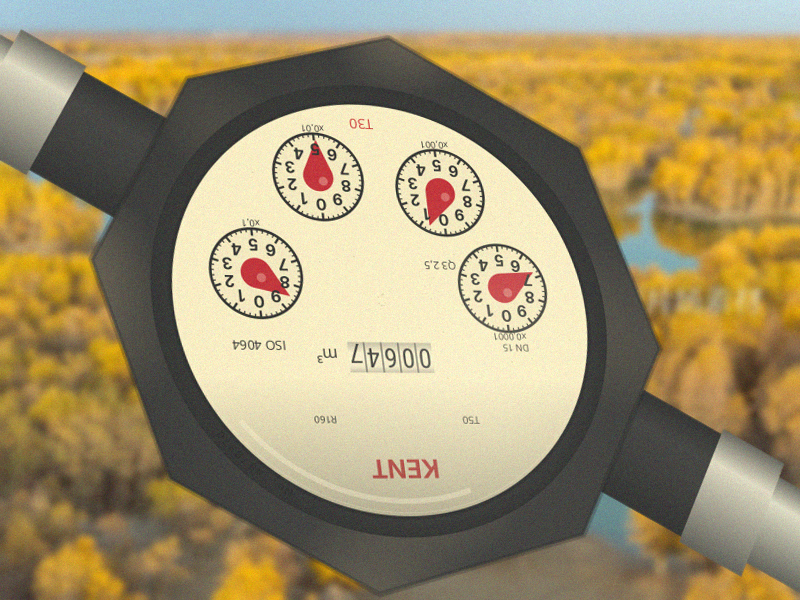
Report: 646.8506,m³
